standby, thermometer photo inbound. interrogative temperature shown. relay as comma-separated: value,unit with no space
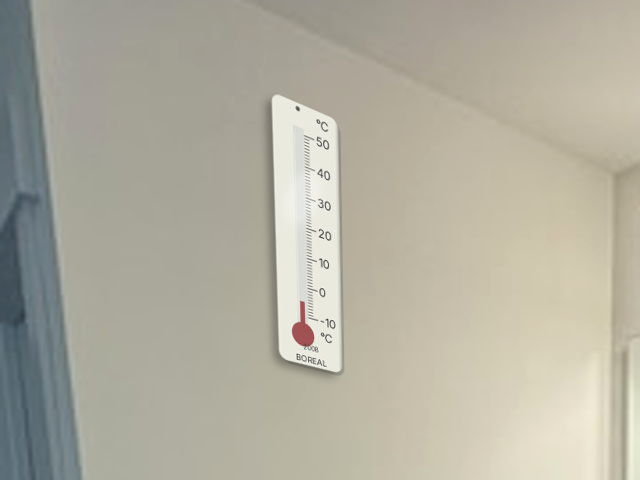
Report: -5,°C
